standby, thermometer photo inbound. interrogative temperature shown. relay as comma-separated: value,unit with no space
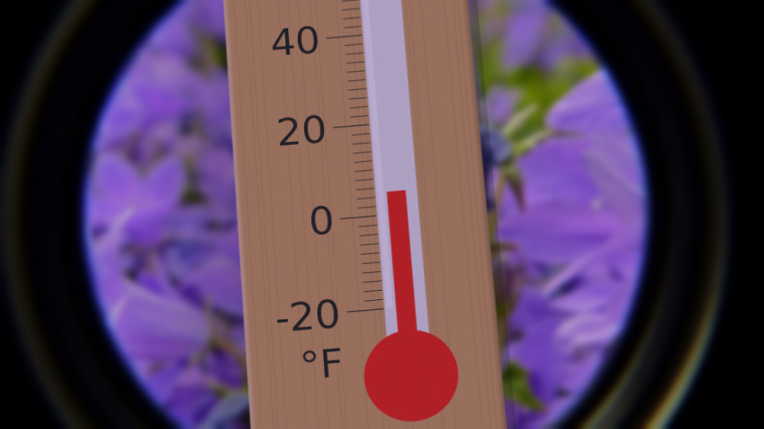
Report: 5,°F
